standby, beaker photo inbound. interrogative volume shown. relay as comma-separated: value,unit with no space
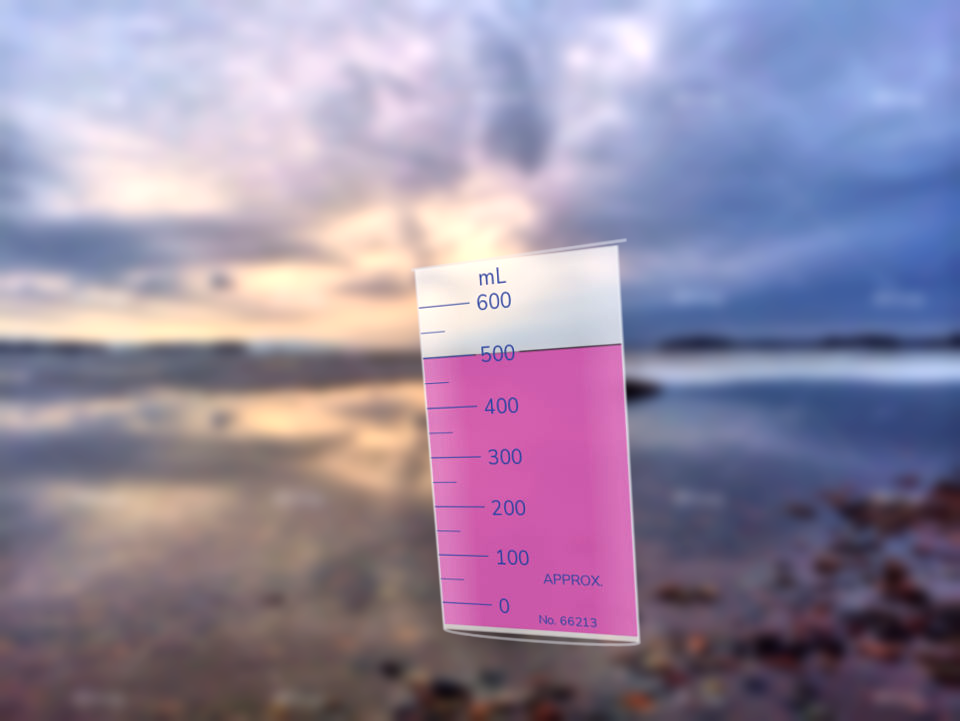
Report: 500,mL
